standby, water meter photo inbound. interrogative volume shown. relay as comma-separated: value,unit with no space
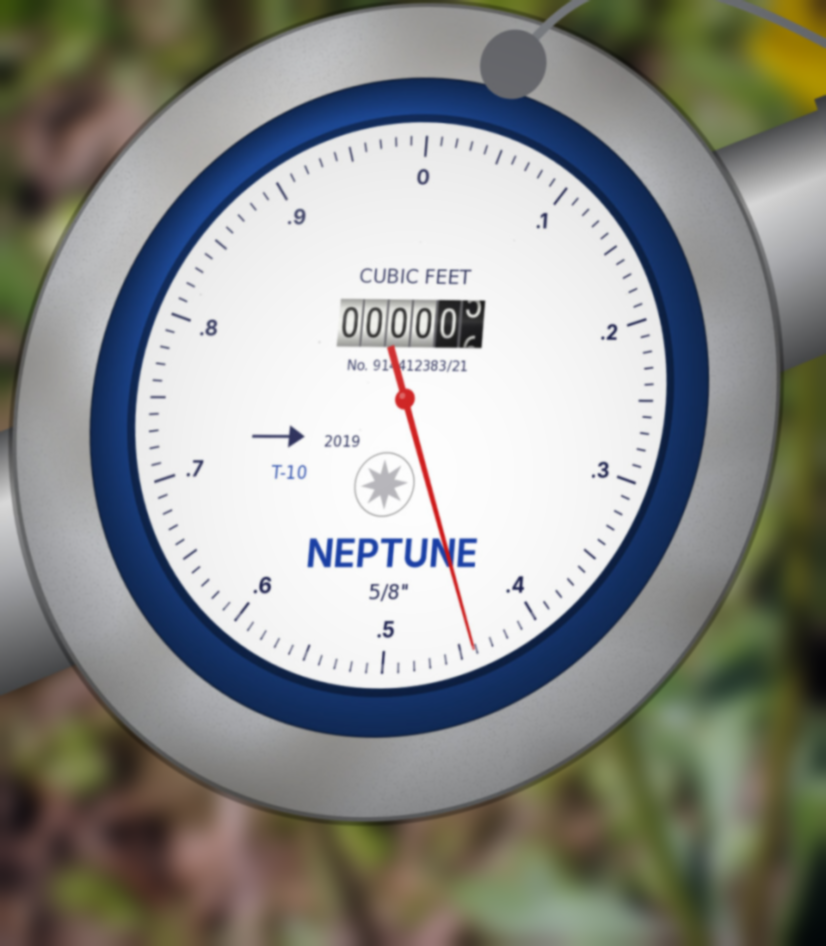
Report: 5.44,ft³
